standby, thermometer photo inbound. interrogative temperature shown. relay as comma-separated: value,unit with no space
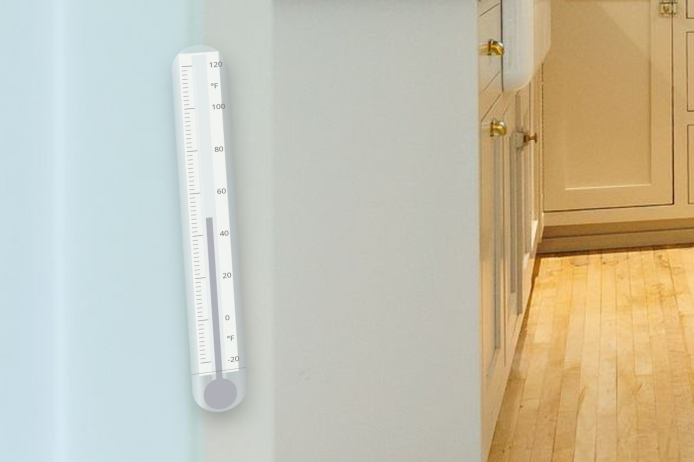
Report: 48,°F
